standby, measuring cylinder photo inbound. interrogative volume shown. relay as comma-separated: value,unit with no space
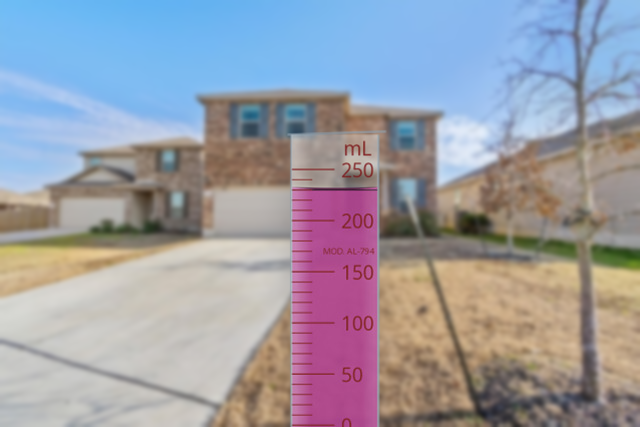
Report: 230,mL
